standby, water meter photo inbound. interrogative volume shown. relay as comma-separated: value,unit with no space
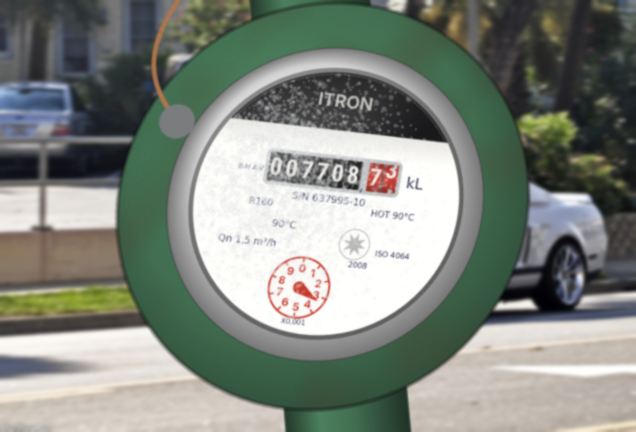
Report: 7708.733,kL
